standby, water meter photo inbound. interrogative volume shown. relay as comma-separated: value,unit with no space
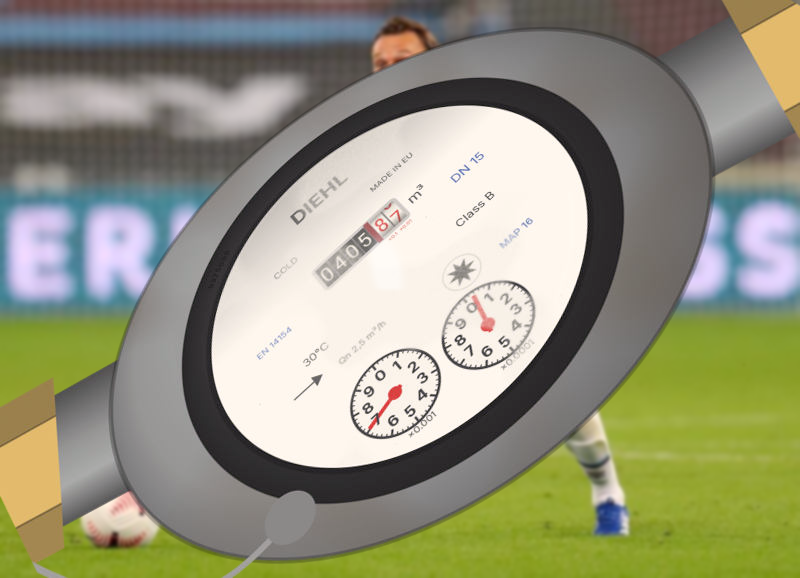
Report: 405.8670,m³
